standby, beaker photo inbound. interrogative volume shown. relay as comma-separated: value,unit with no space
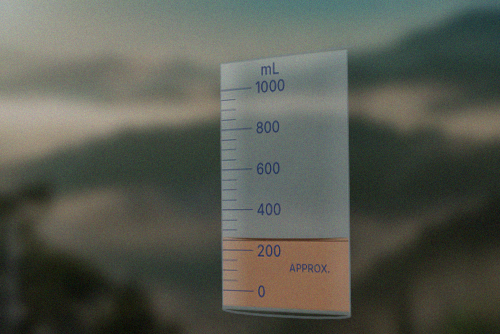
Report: 250,mL
